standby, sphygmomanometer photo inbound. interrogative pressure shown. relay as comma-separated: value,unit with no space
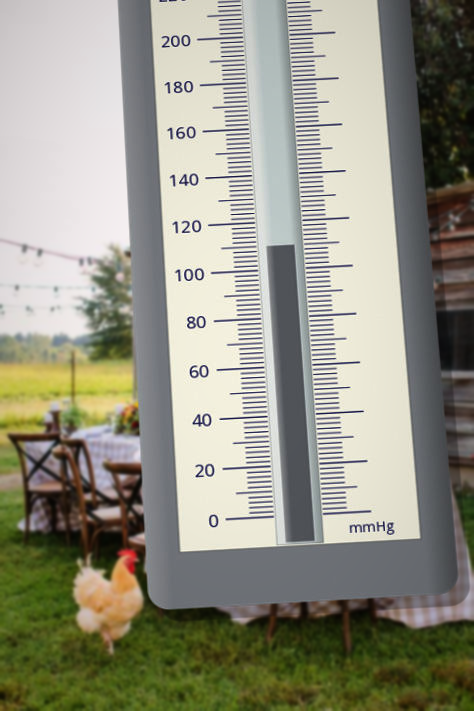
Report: 110,mmHg
